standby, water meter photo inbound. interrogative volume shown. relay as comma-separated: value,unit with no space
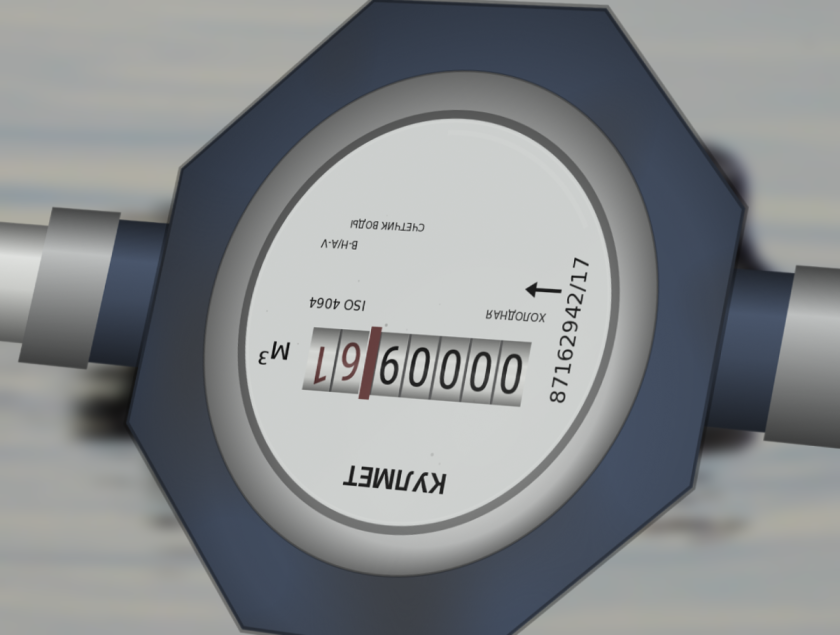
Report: 9.61,m³
